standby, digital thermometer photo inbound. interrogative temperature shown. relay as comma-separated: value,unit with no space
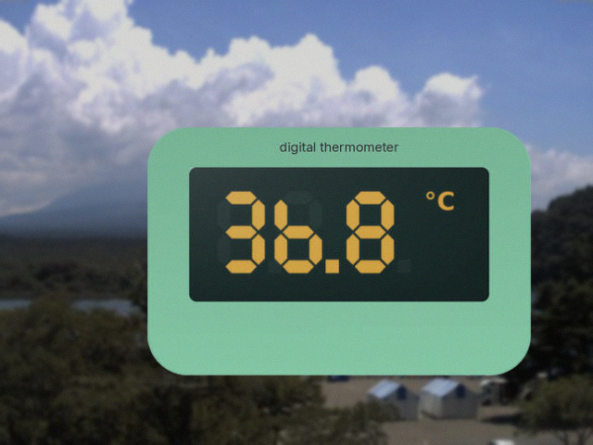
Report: 36.8,°C
